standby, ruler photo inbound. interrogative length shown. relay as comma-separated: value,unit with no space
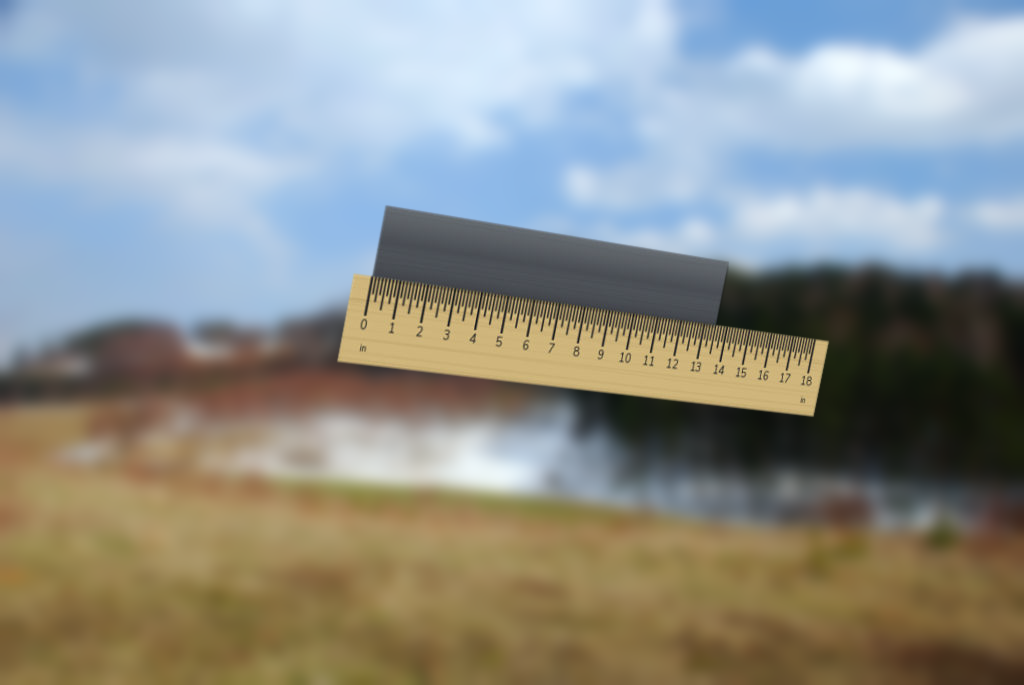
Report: 13.5,in
